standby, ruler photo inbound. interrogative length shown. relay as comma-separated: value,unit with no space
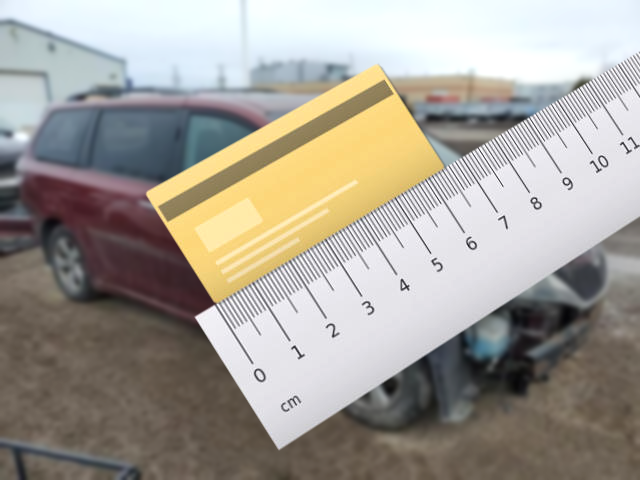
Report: 6.5,cm
